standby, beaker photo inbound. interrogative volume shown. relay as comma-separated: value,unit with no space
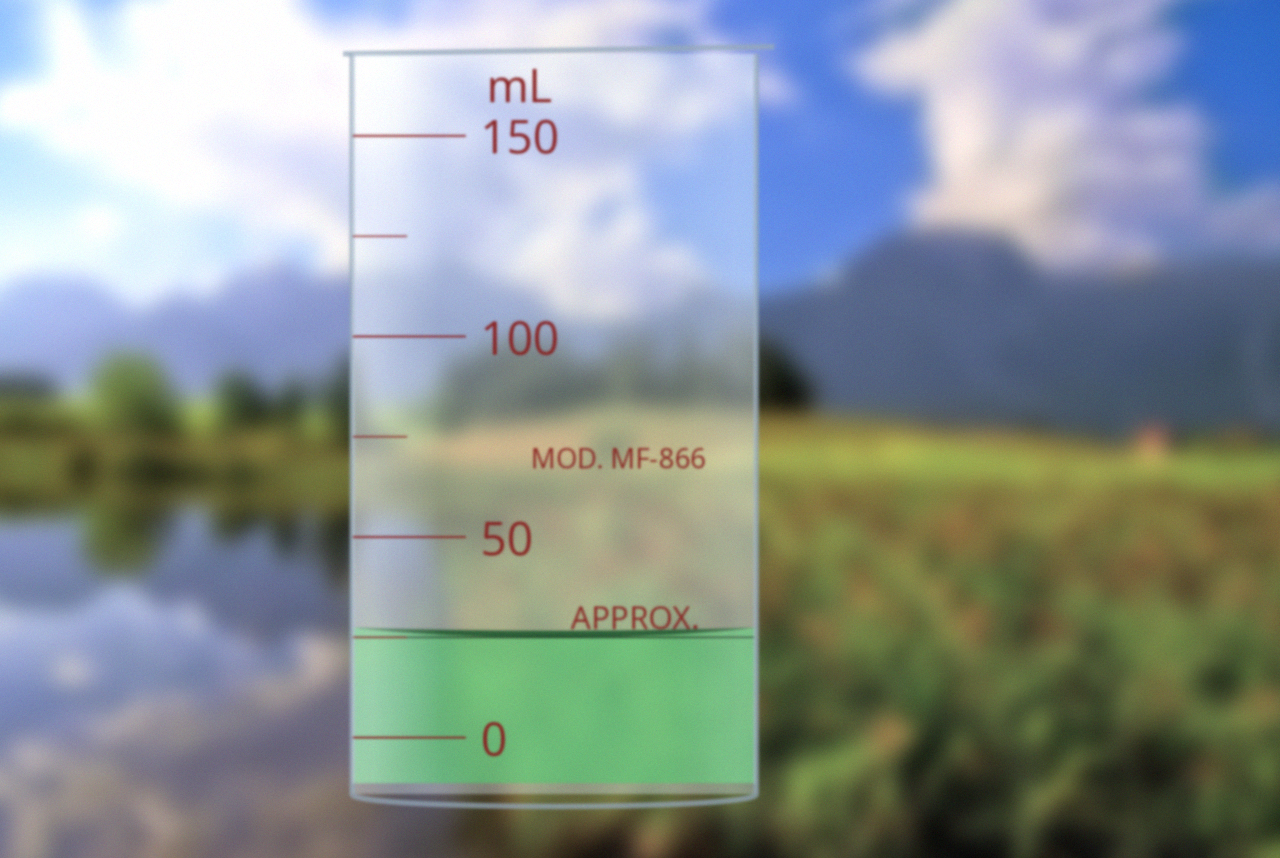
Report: 25,mL
